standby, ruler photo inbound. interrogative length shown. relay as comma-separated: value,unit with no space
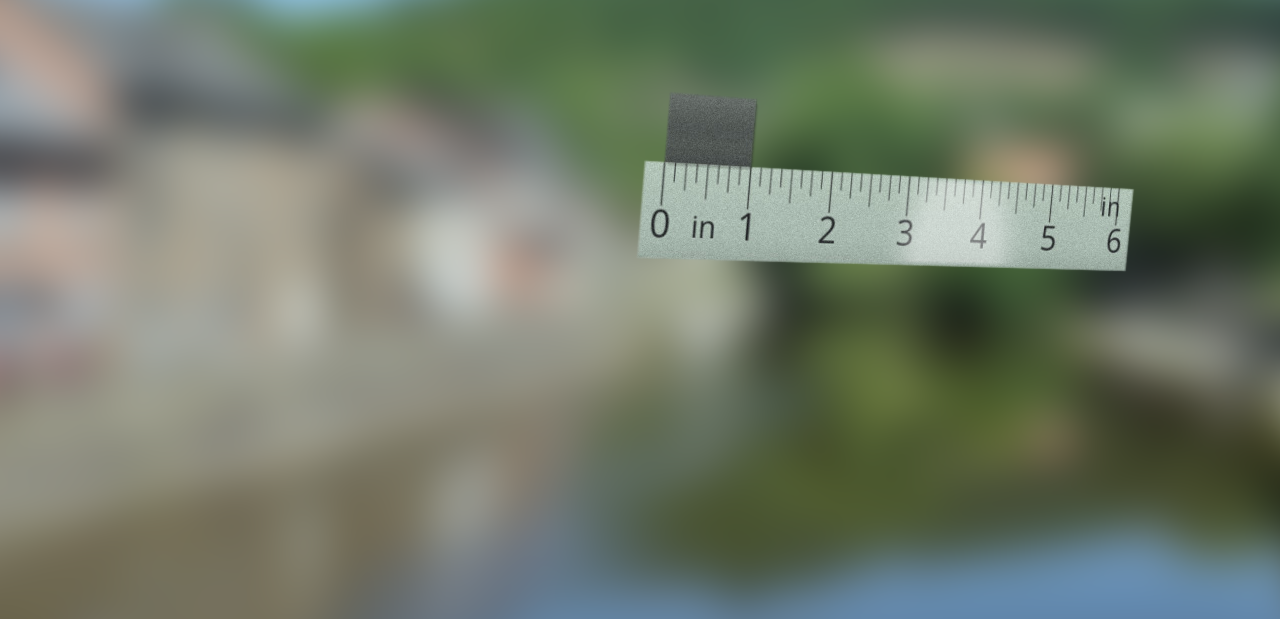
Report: 1,in
